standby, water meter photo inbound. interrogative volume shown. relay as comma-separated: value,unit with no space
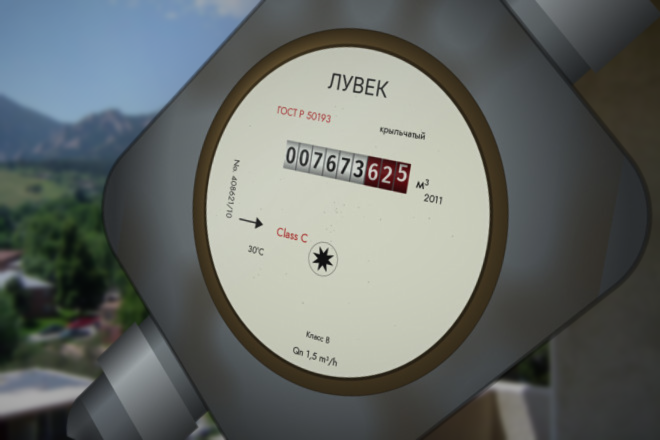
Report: 7673.625,m³
